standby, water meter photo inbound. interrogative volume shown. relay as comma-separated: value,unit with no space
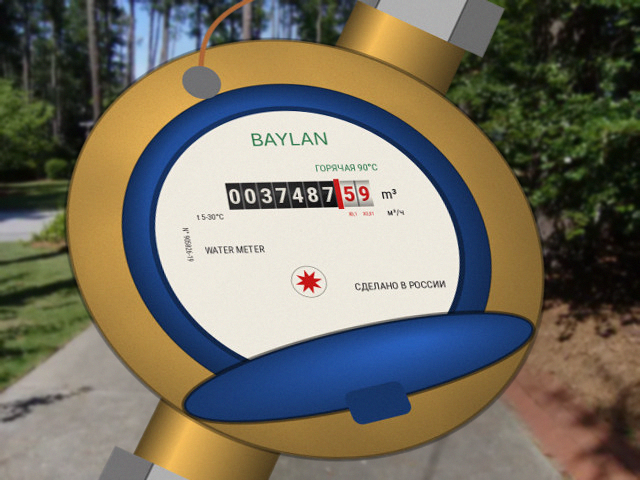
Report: 37487.59,m³
